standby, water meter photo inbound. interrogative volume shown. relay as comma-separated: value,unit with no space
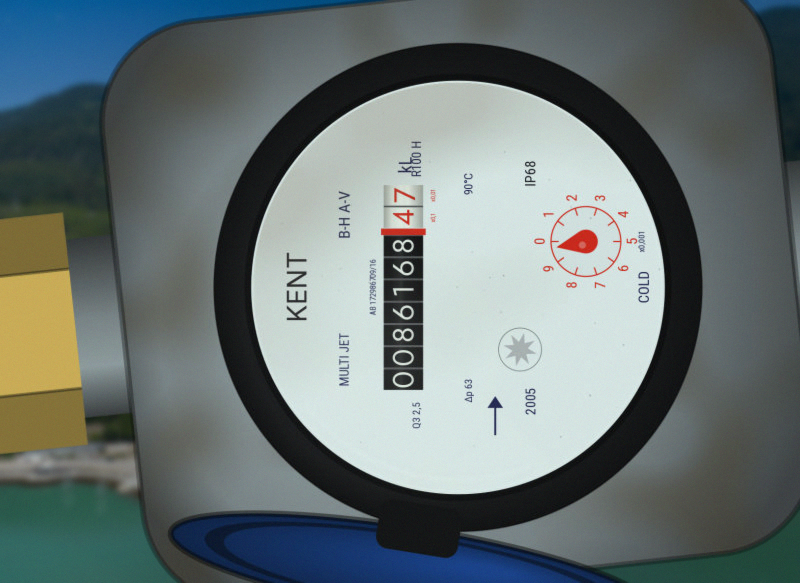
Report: 86168.469,kL
